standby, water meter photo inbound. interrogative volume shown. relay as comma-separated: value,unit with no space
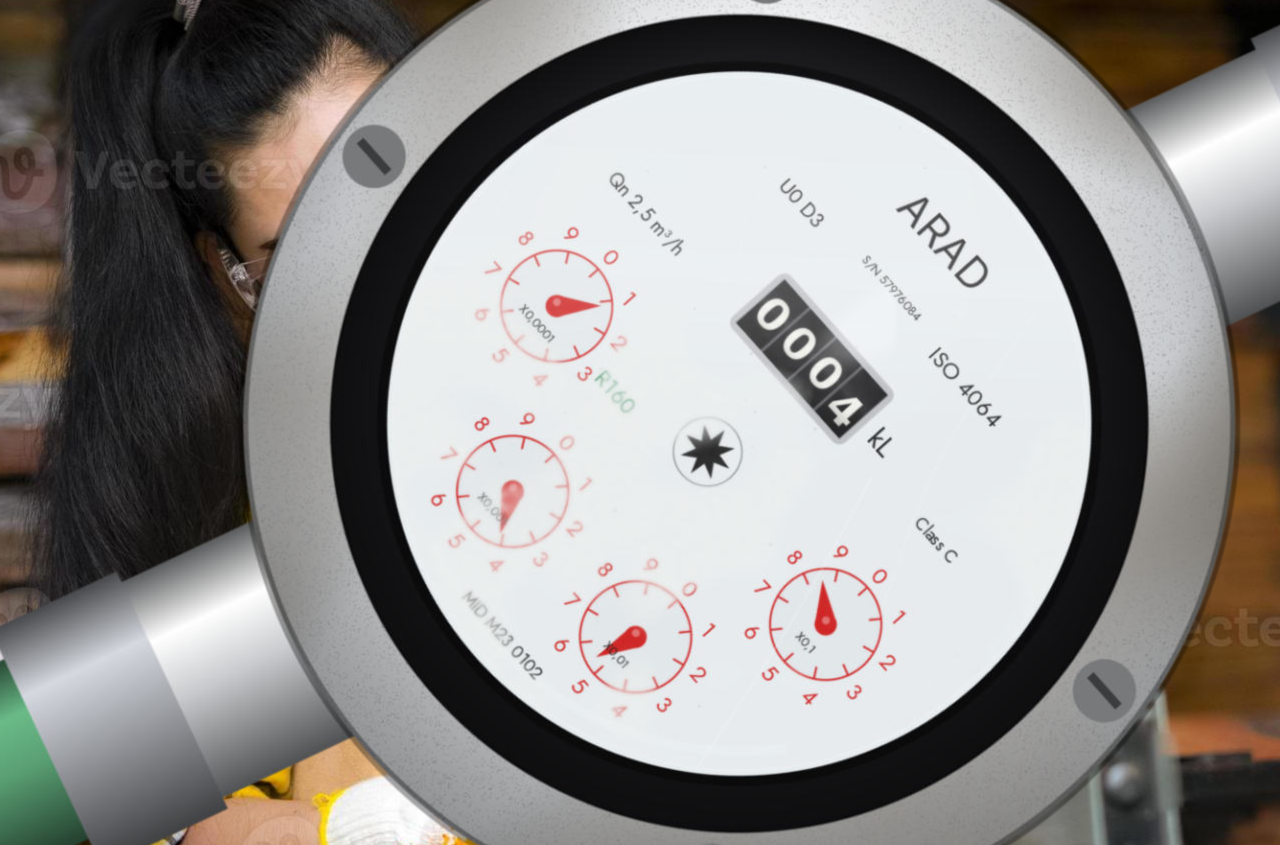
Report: 3.8541,kL
